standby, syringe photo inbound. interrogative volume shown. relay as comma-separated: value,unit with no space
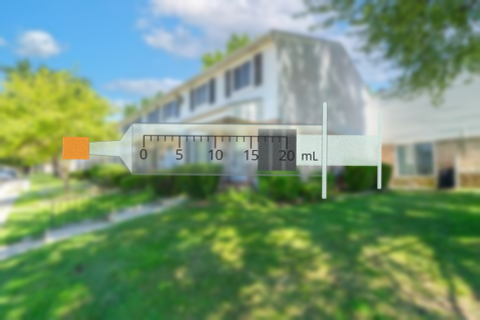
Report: 16,mL
